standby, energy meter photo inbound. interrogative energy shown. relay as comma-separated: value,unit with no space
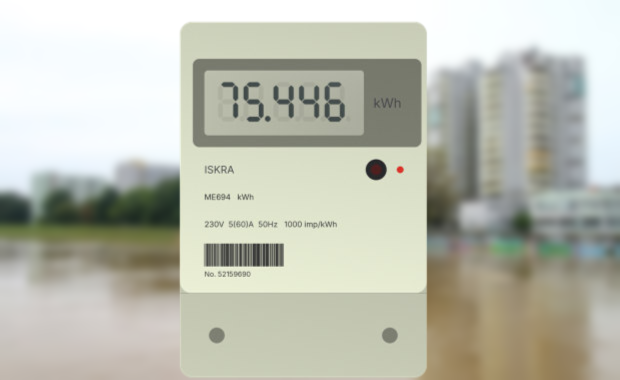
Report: 75.446,kWh
